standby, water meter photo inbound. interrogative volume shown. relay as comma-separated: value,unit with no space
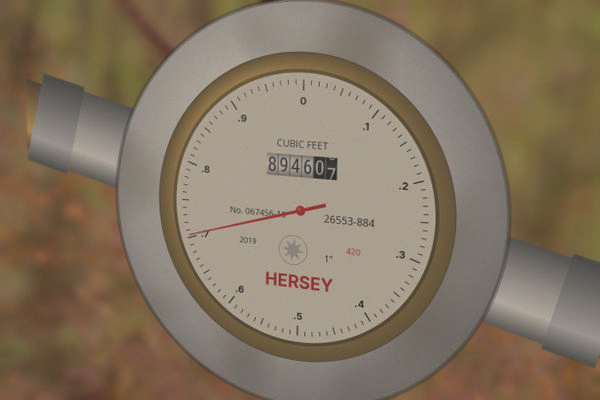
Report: 894606.70,ft³
